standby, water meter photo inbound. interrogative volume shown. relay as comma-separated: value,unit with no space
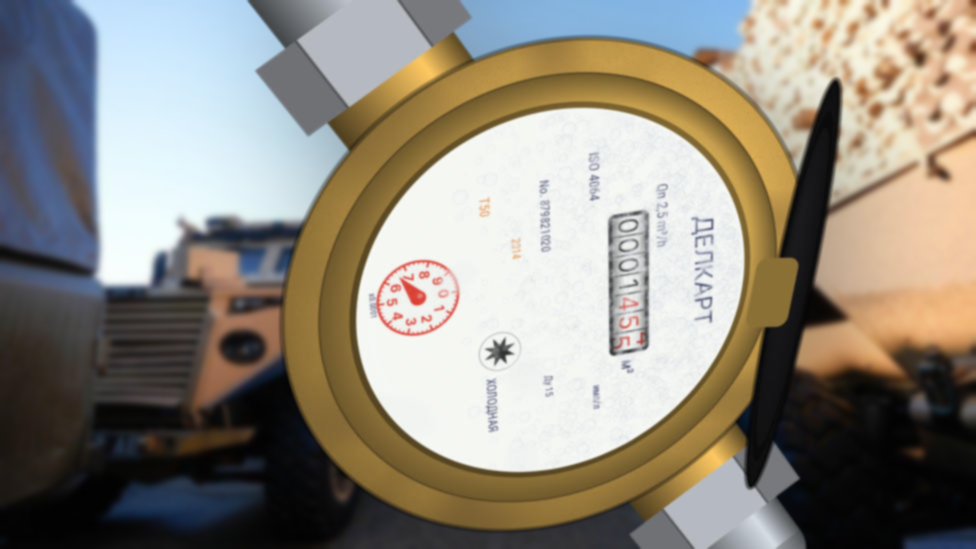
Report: 1.4546,m³
